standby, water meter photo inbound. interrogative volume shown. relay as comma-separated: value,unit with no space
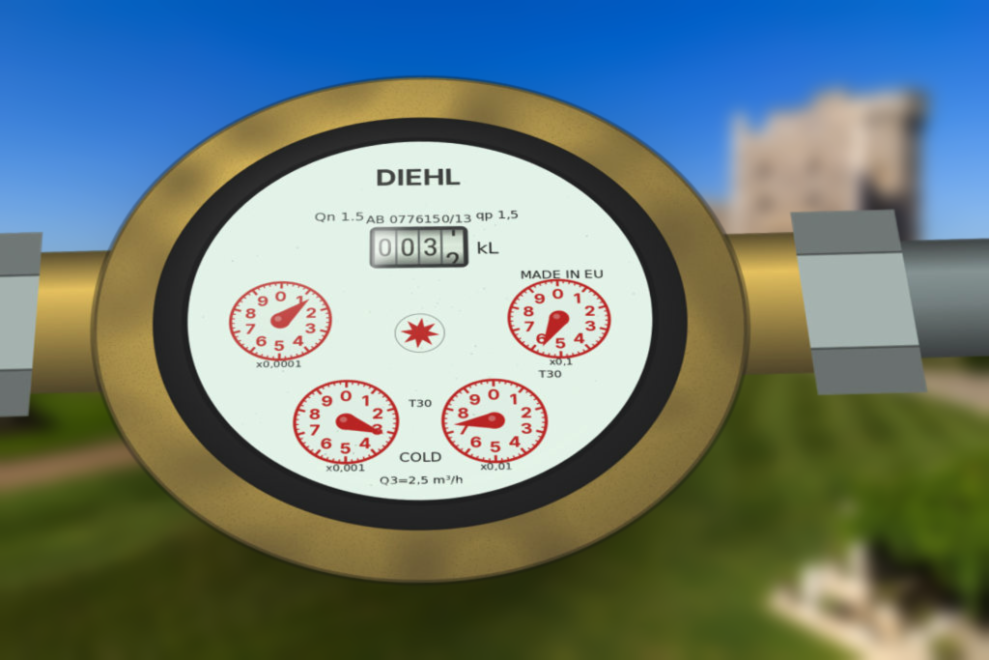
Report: 31.5731,kL
